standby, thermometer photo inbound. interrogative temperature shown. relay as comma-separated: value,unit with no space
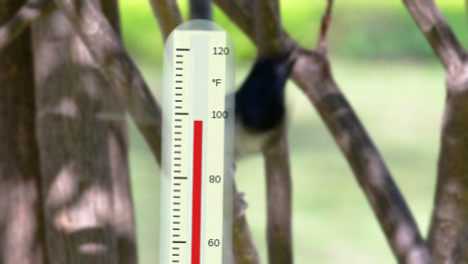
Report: 98,°F
